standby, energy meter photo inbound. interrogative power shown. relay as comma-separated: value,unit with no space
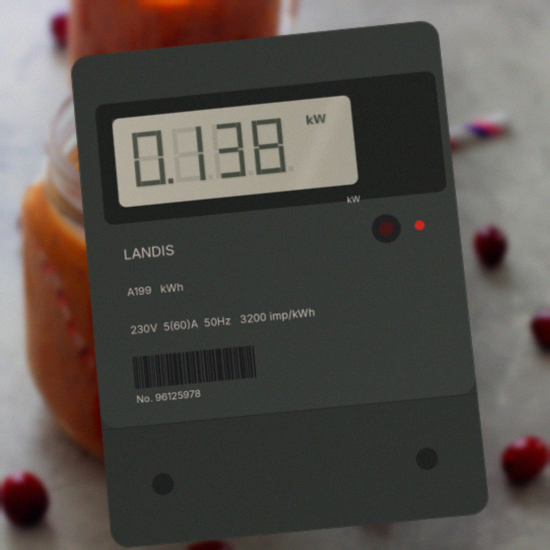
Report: 0.138,kW
